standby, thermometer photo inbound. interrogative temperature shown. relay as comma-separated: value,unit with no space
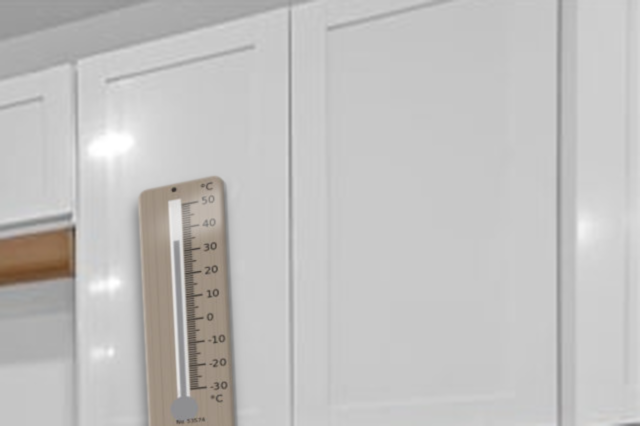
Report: 35,°C
